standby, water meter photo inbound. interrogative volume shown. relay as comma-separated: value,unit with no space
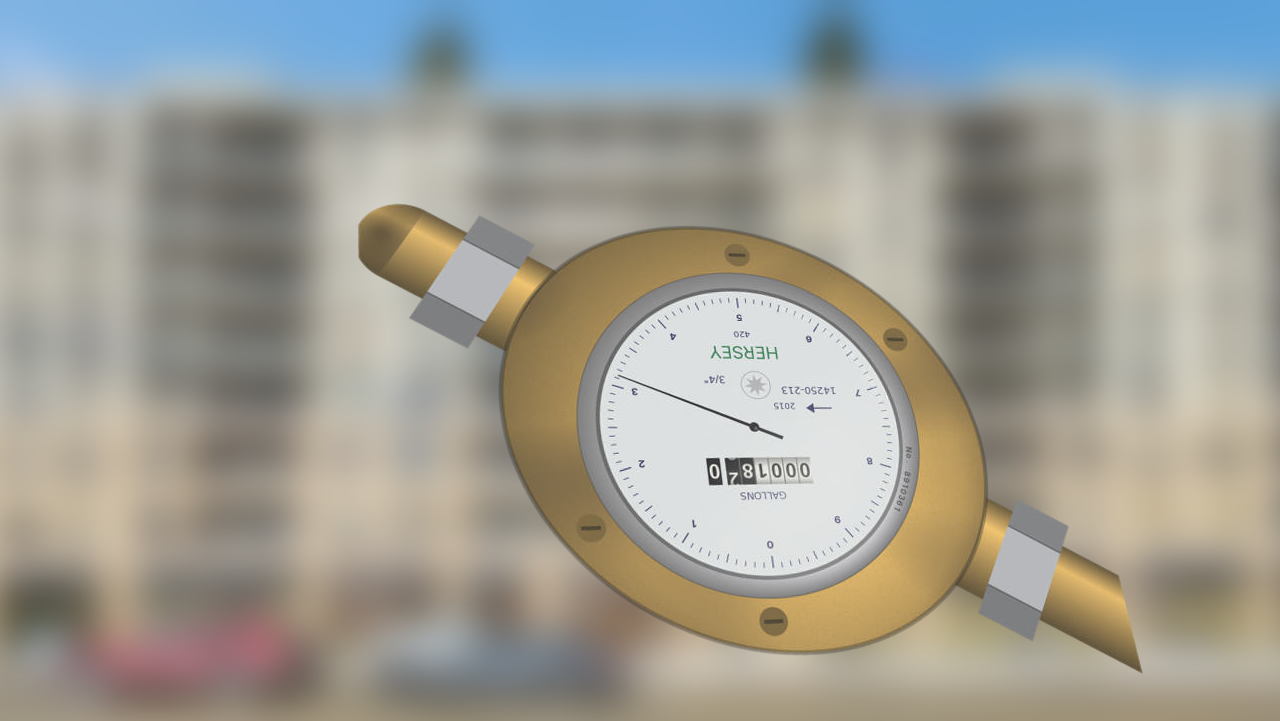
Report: 1823.1,gal
